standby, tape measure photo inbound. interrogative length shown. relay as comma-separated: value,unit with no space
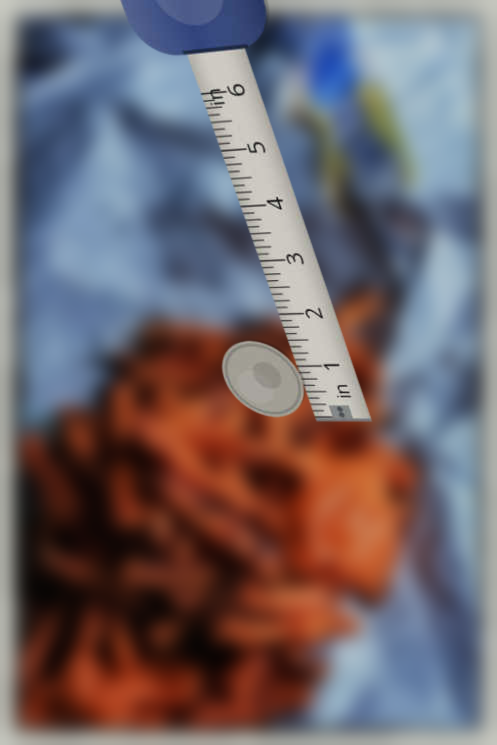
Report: 1.5,in
